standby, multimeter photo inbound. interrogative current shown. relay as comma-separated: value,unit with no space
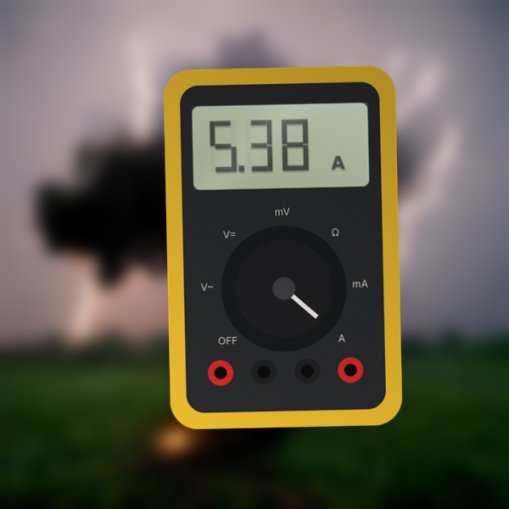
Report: 5.38,A
